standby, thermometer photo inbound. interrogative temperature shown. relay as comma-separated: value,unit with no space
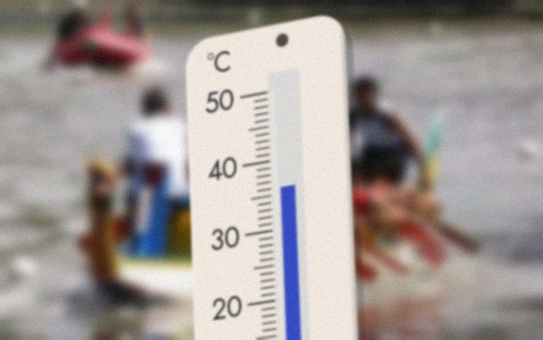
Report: 36,°C
